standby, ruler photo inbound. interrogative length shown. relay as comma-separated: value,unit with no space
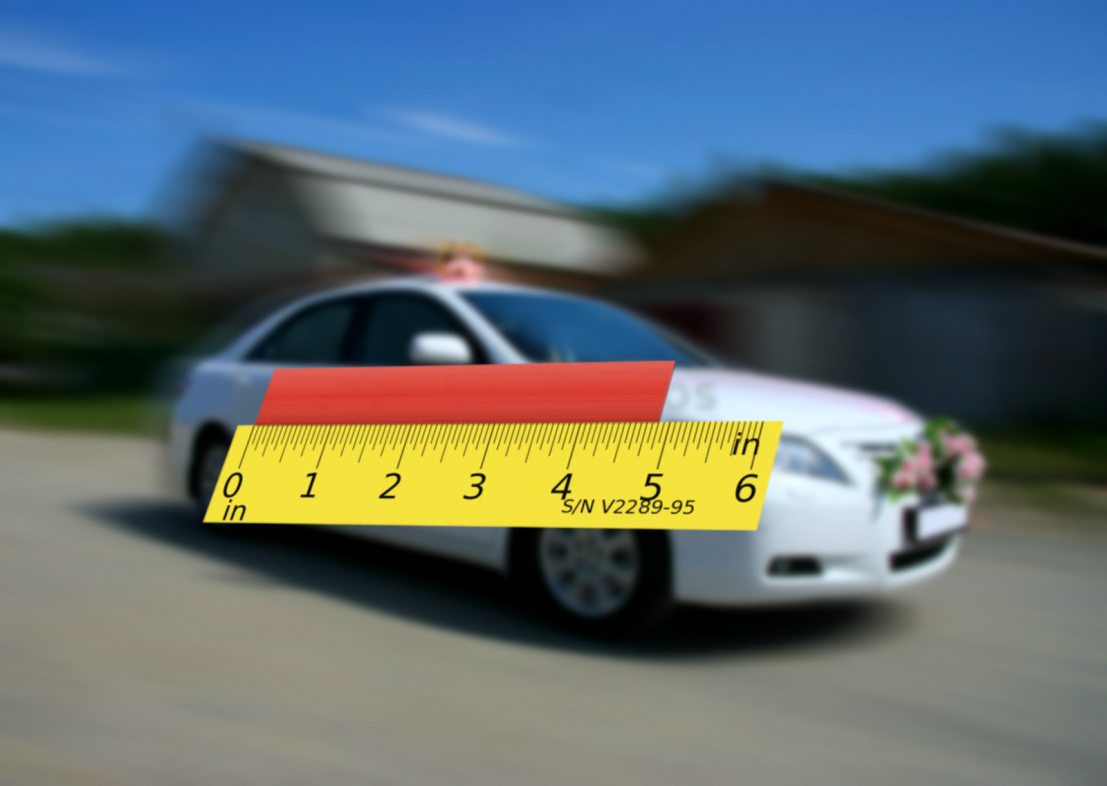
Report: 4.875,in
